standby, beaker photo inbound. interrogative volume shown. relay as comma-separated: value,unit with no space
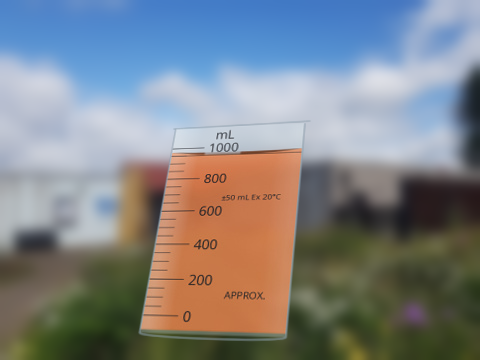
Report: 950,mL
